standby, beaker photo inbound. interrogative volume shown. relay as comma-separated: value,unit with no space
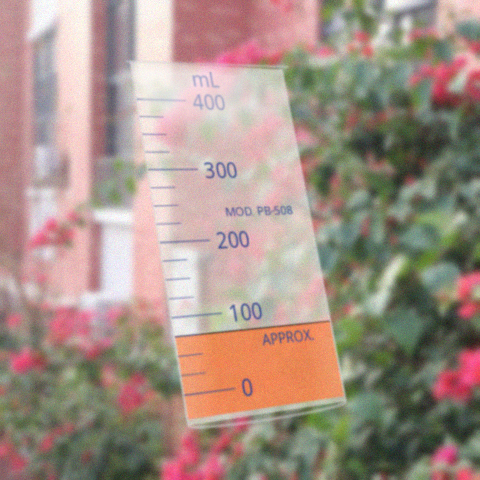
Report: 75,mL
